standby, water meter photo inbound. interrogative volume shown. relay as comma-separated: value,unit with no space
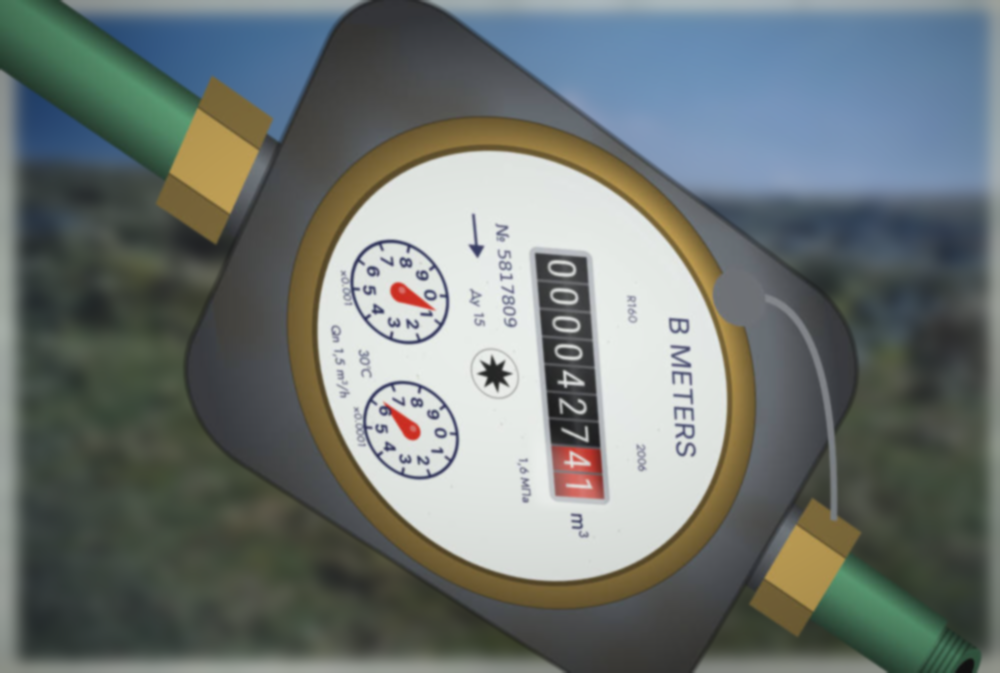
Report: 427.4106,m³
